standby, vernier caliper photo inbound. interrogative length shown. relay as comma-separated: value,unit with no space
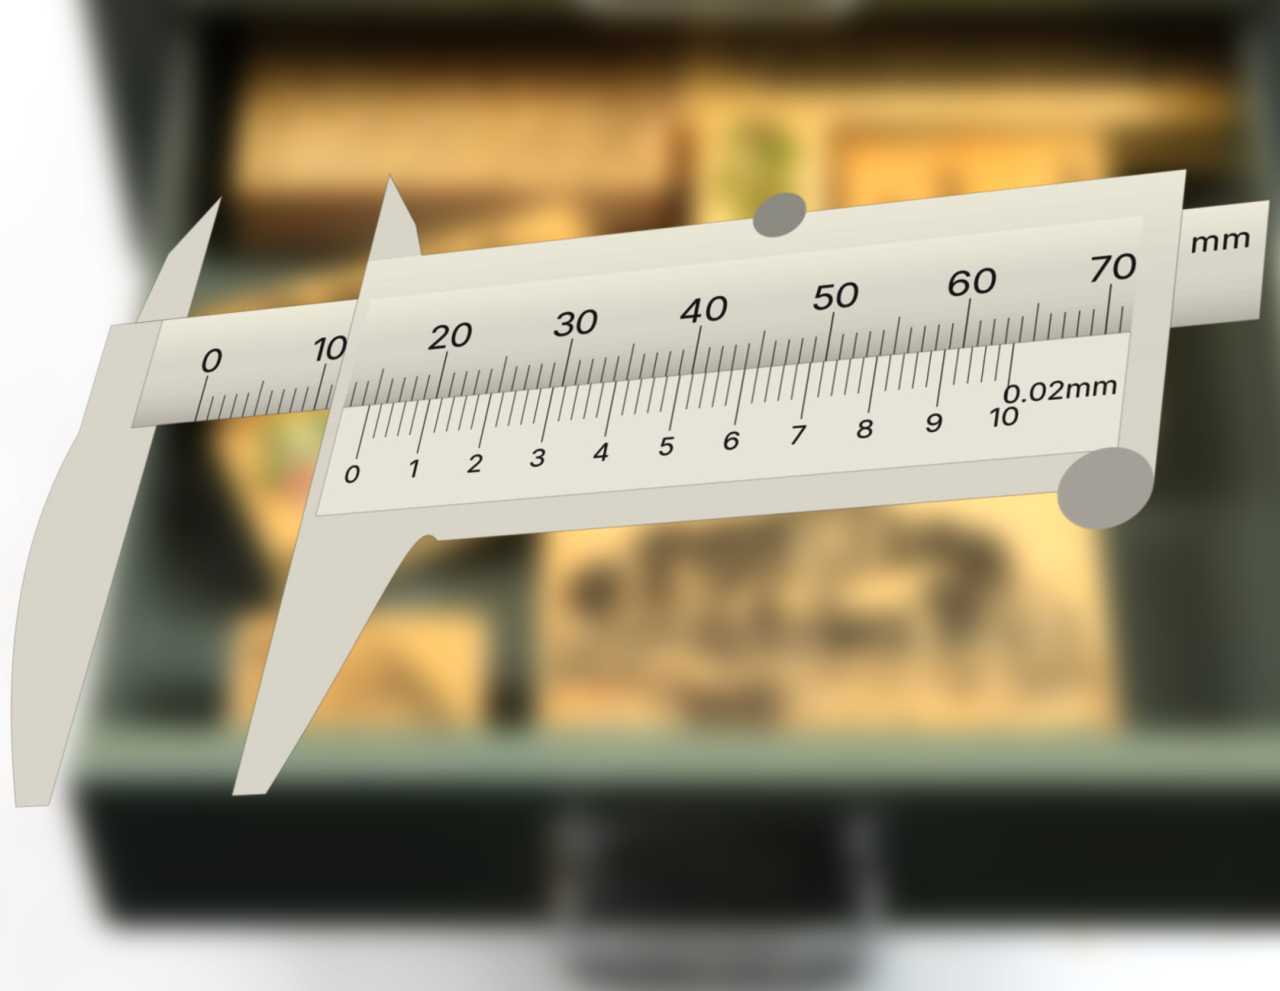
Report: 14.6,mm
